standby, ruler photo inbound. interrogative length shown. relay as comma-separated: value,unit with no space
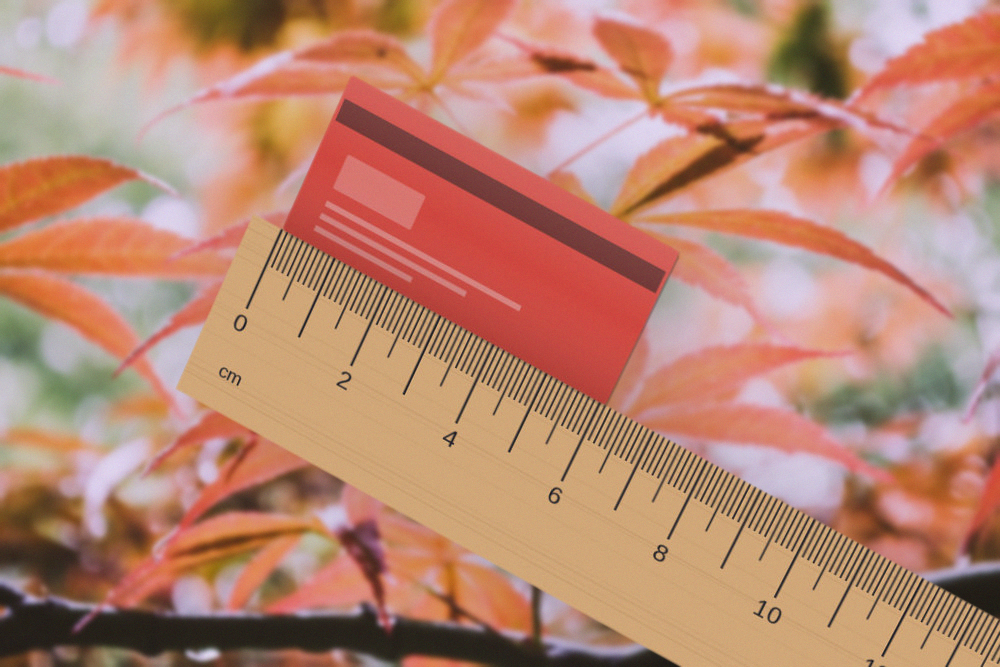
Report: 6.1,cm
